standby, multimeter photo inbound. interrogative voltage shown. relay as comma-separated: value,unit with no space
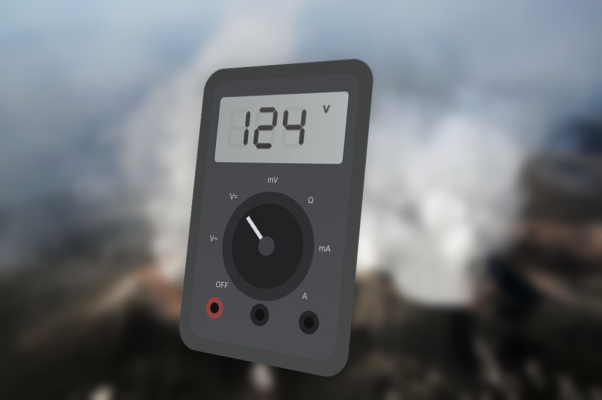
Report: 124,V
